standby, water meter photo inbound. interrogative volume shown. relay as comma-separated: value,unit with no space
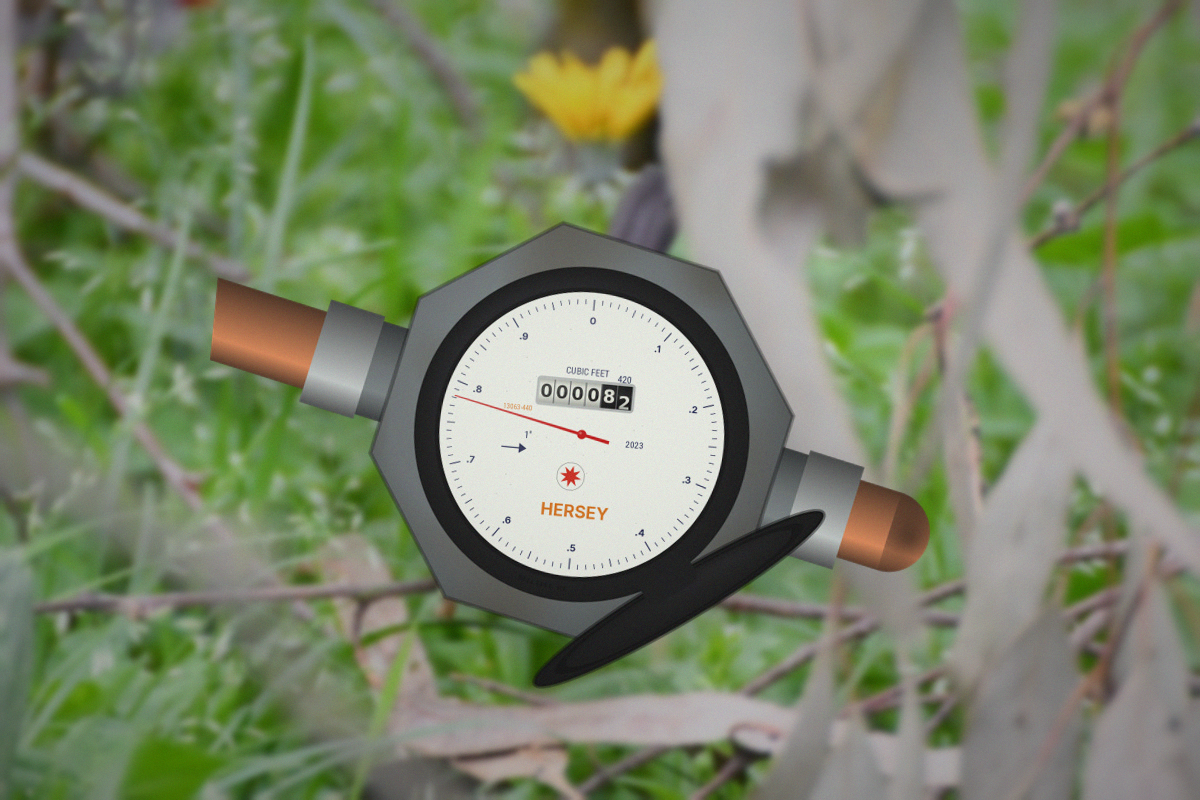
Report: 81.78,ft³
